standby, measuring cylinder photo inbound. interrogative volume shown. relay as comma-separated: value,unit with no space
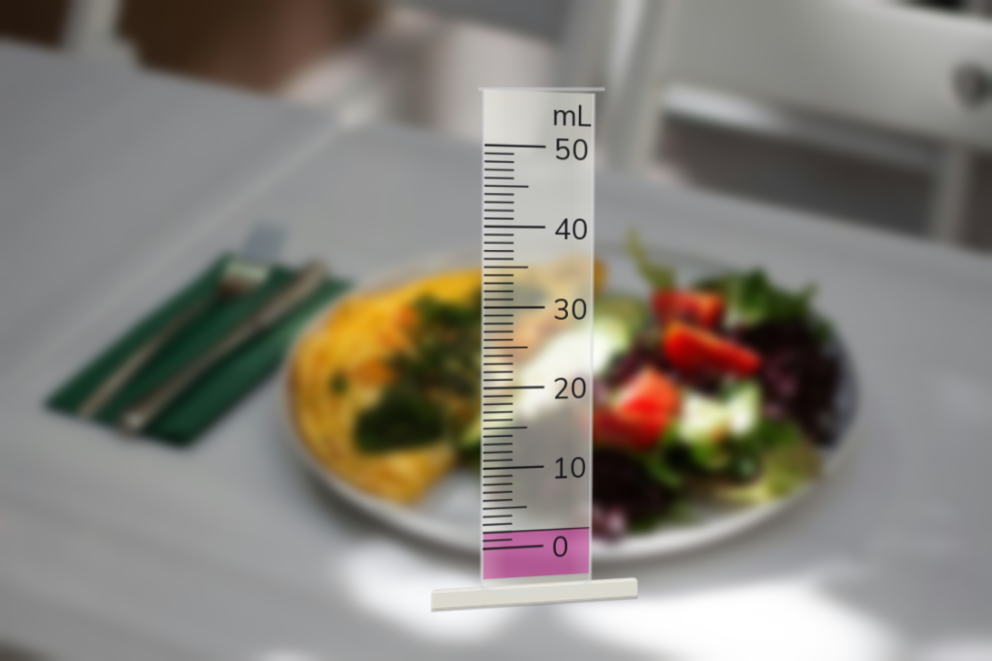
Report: 2,mL
